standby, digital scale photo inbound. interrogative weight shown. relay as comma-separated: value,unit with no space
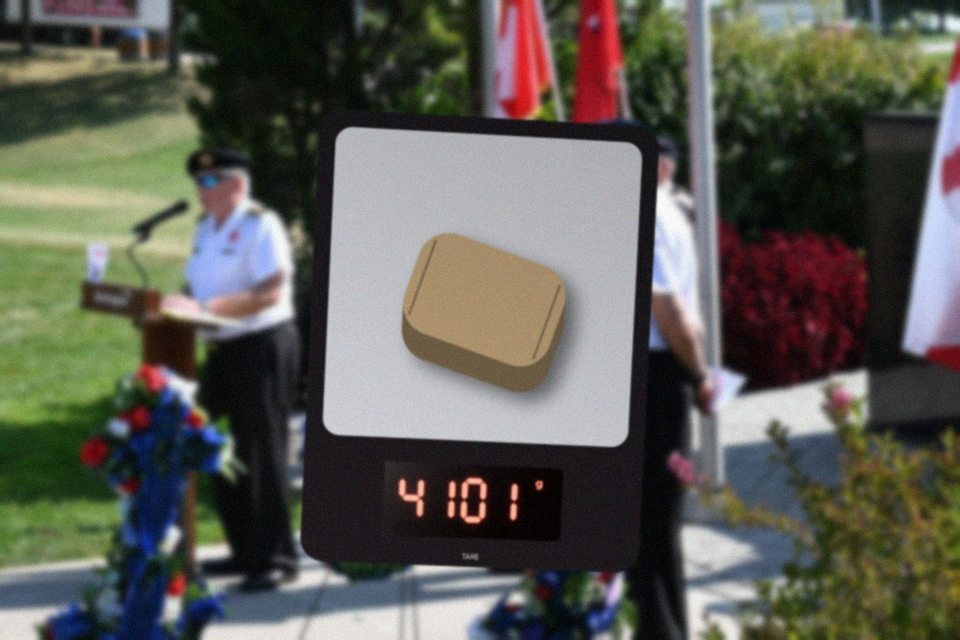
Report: 4101,g
